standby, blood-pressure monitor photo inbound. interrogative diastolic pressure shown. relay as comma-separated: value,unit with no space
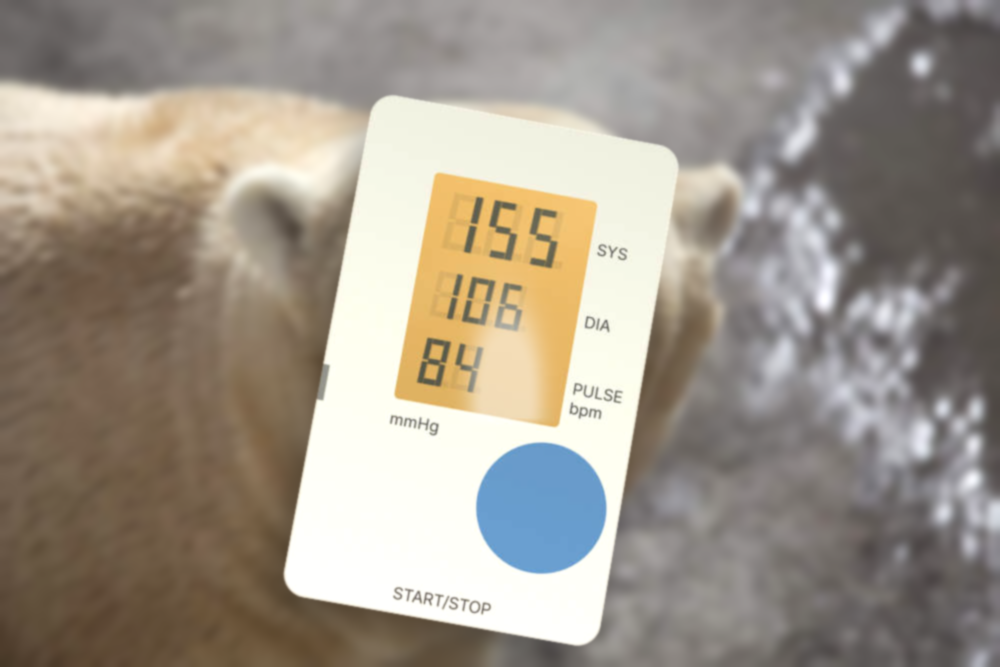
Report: 106,mmHg
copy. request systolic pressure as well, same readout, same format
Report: 155,mmHg
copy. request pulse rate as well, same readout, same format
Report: 84,bpm
